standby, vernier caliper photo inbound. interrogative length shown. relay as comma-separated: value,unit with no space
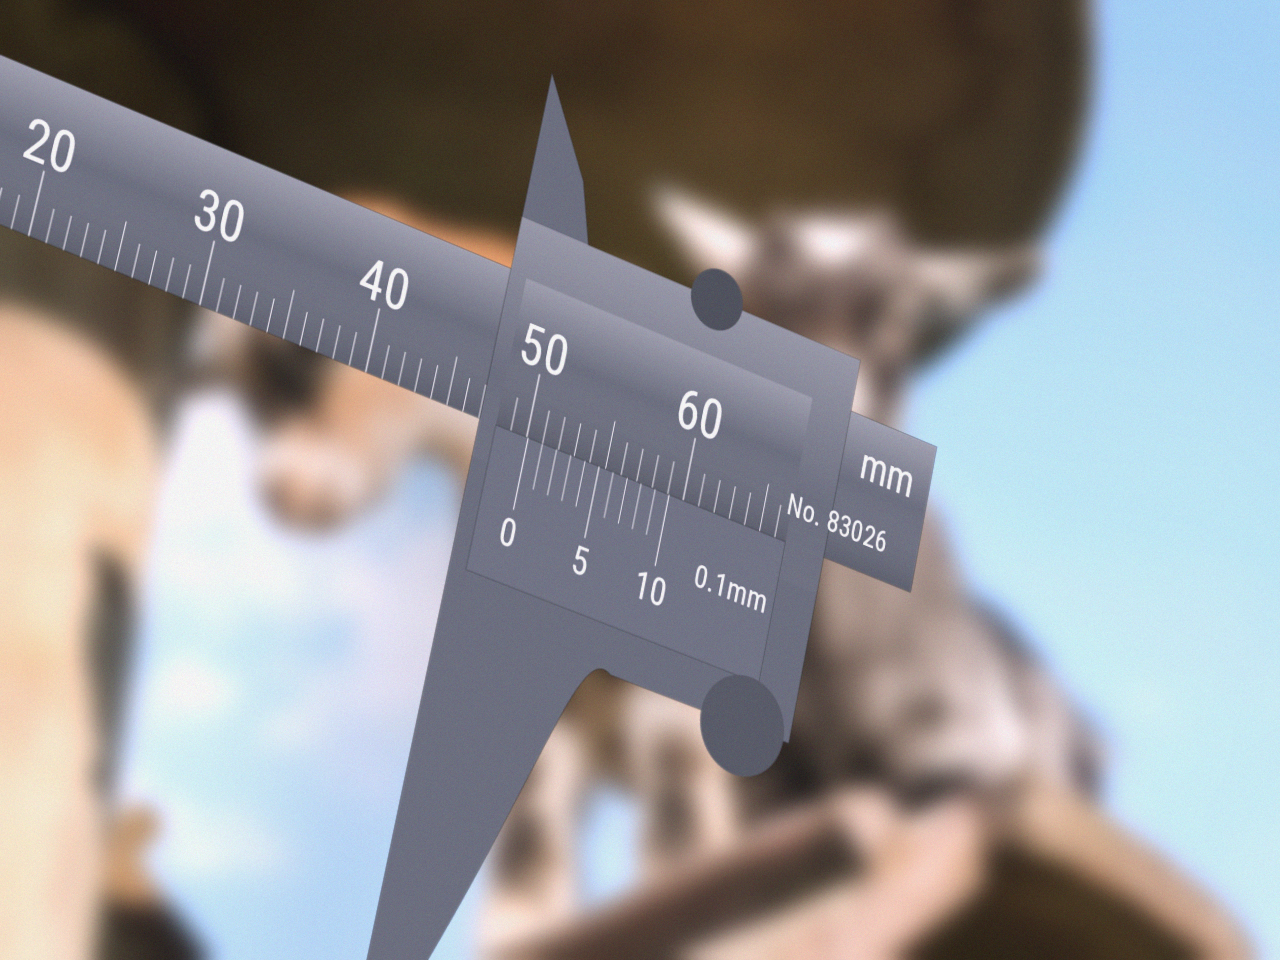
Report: 50.1,mm
